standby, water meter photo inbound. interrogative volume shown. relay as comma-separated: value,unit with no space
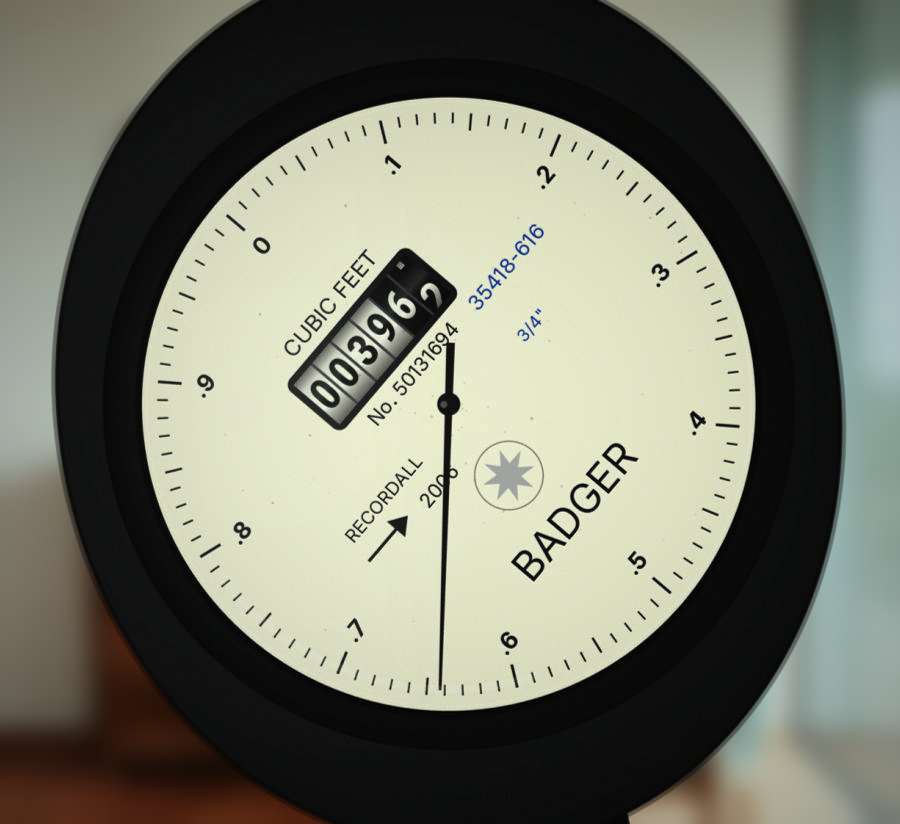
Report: 3961.64,ft³
